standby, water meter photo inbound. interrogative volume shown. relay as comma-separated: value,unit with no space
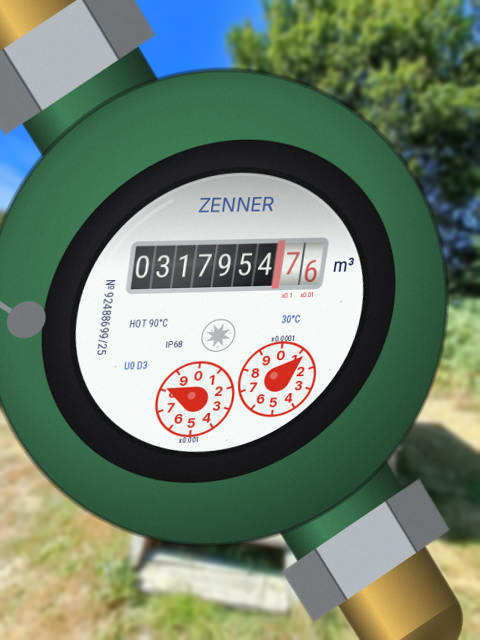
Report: 317954.7581,m³
